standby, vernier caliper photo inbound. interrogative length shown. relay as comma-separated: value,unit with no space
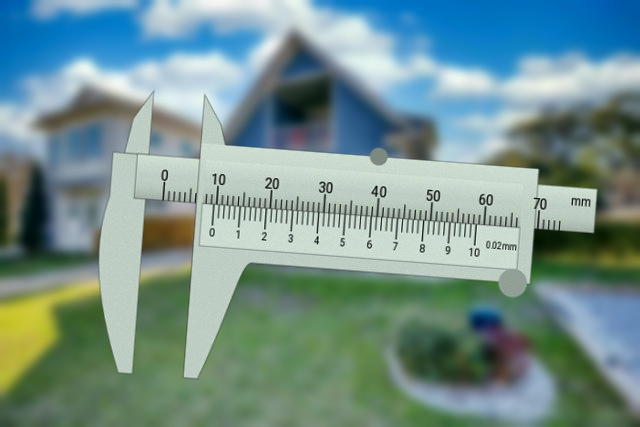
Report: 9.5,mm
